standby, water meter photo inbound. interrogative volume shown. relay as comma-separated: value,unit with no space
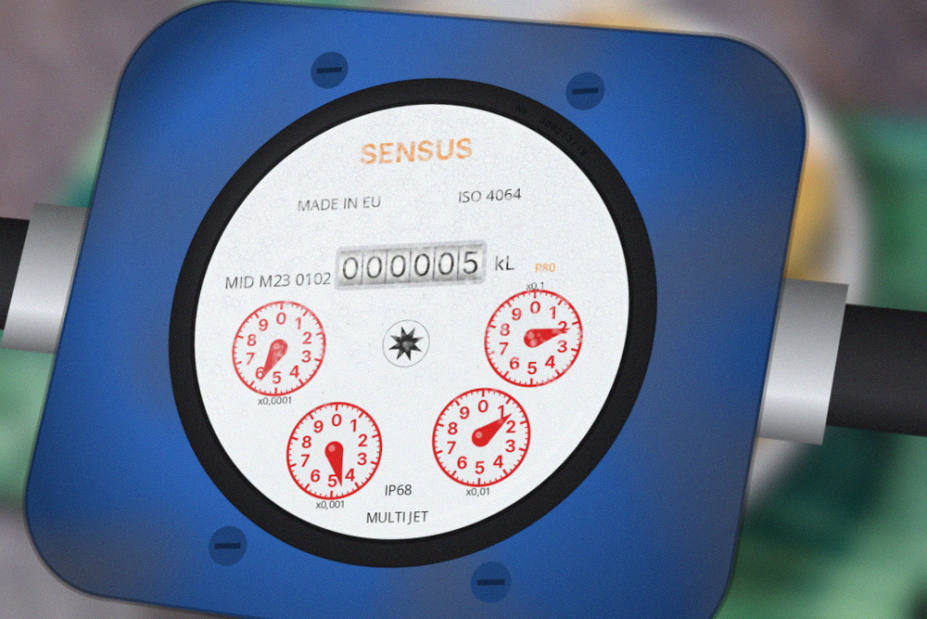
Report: 5.2145,kL
